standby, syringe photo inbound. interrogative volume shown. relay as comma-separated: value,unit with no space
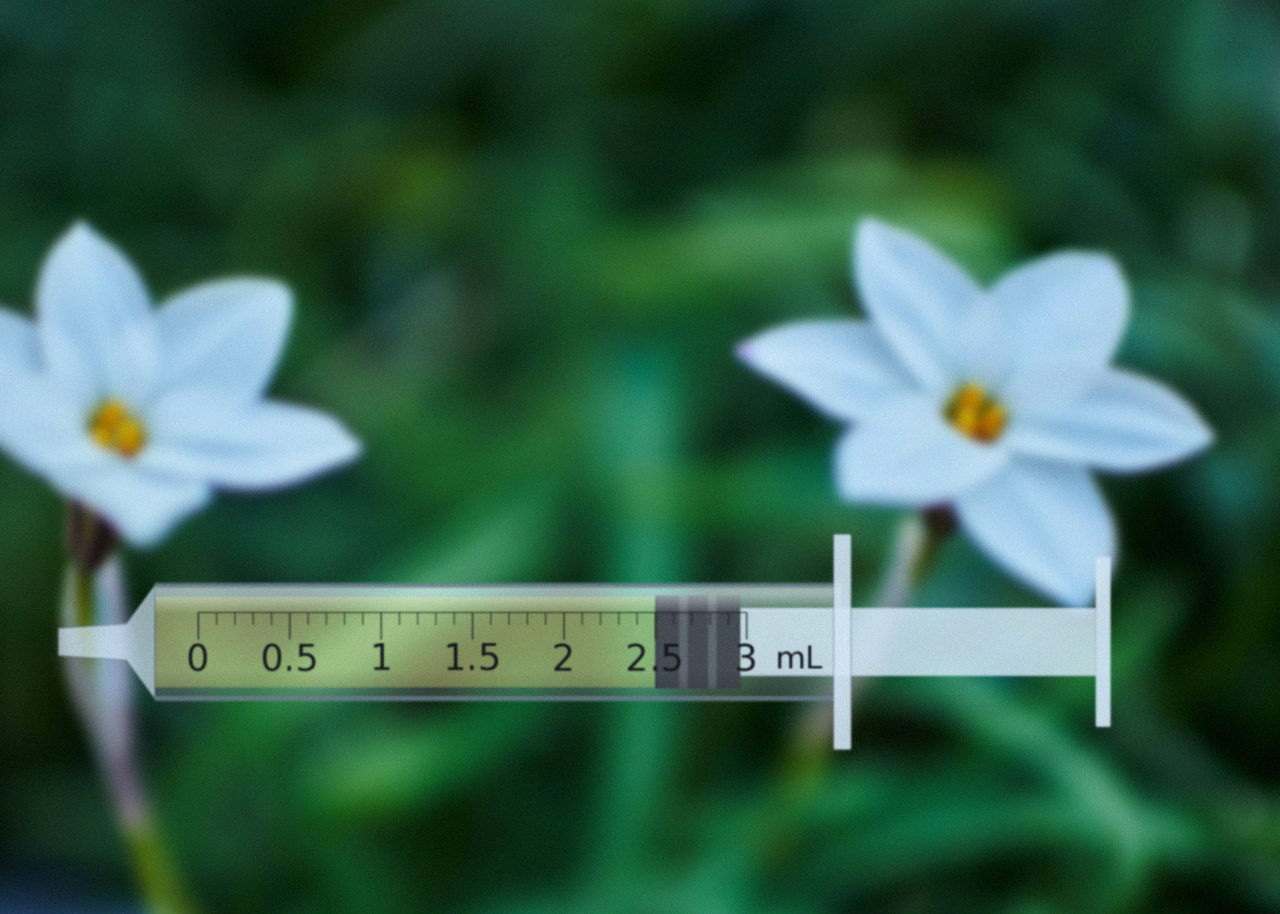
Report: 2.5,mL
